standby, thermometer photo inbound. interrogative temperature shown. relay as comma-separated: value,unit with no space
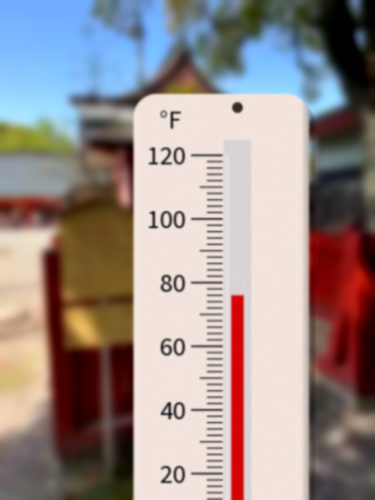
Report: 76,°F
